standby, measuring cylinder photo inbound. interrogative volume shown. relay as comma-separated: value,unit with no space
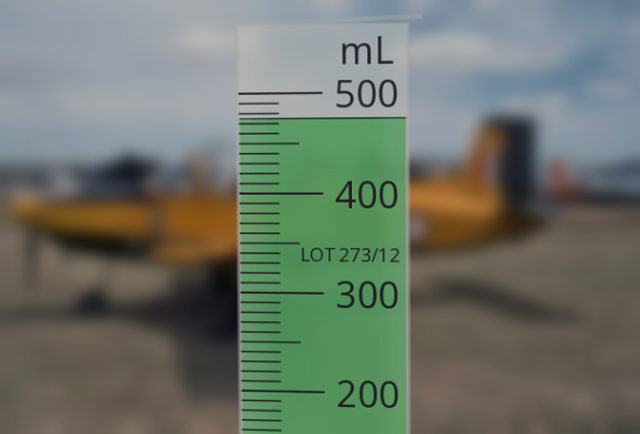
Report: 475,mL
